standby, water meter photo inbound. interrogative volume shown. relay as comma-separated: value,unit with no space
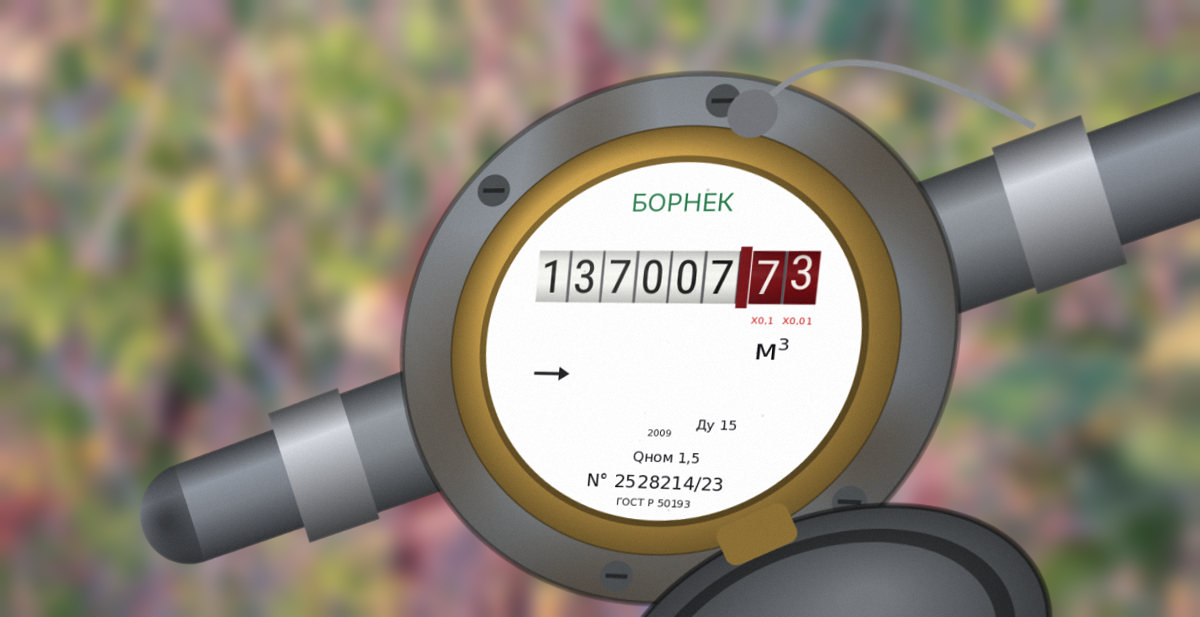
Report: 137007.73,m³
